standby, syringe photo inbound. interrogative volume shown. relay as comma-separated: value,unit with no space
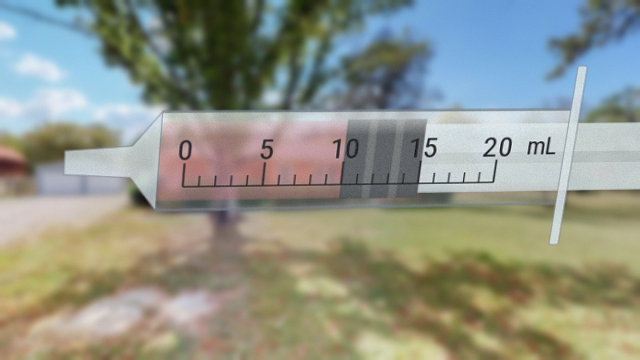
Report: 10,mL
